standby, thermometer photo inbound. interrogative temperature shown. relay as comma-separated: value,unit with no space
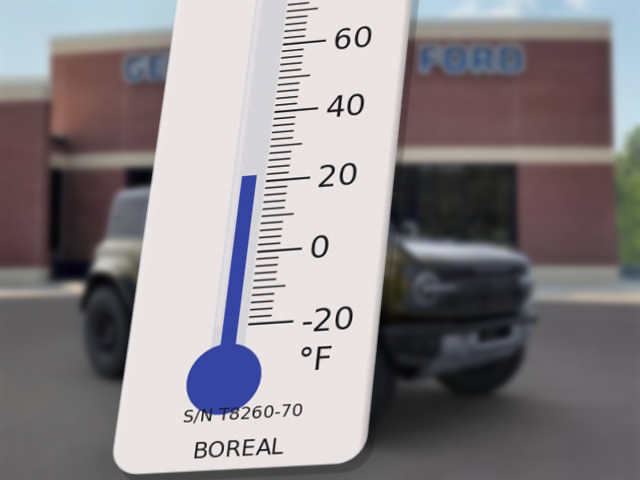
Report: 22,°F
